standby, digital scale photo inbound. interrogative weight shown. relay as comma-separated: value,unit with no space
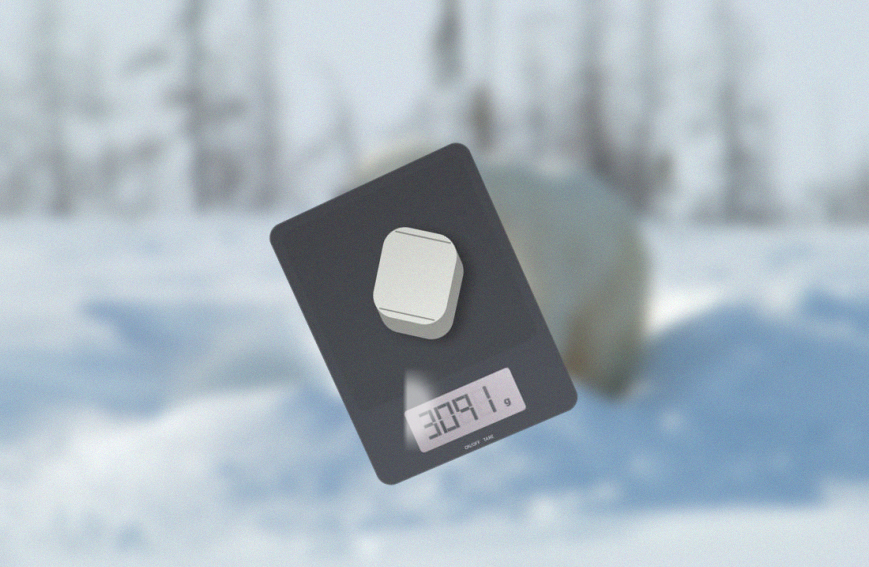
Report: 3091,g
